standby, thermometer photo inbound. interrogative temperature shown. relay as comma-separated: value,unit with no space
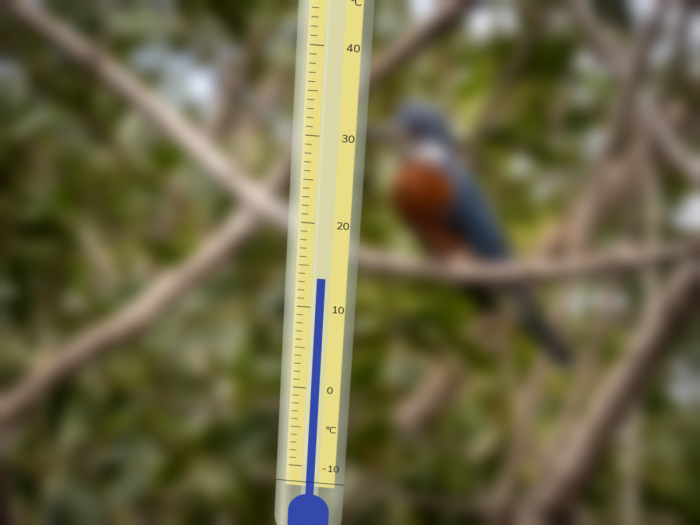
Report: 13.5,°C
